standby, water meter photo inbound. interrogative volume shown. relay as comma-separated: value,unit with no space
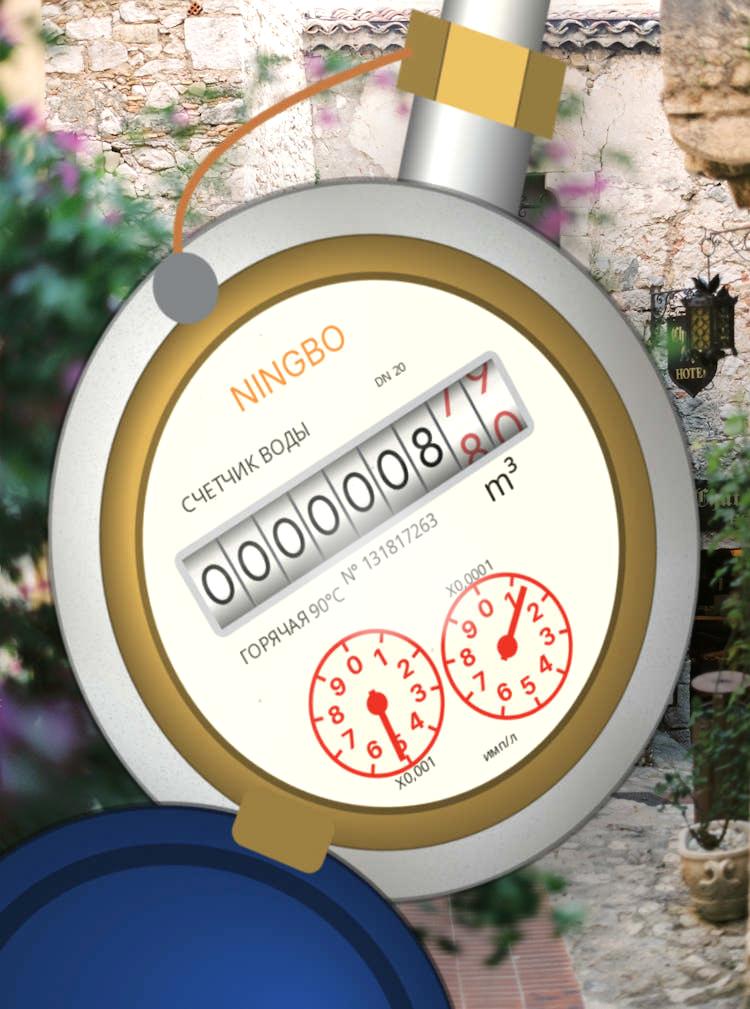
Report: 8.7951,m³
